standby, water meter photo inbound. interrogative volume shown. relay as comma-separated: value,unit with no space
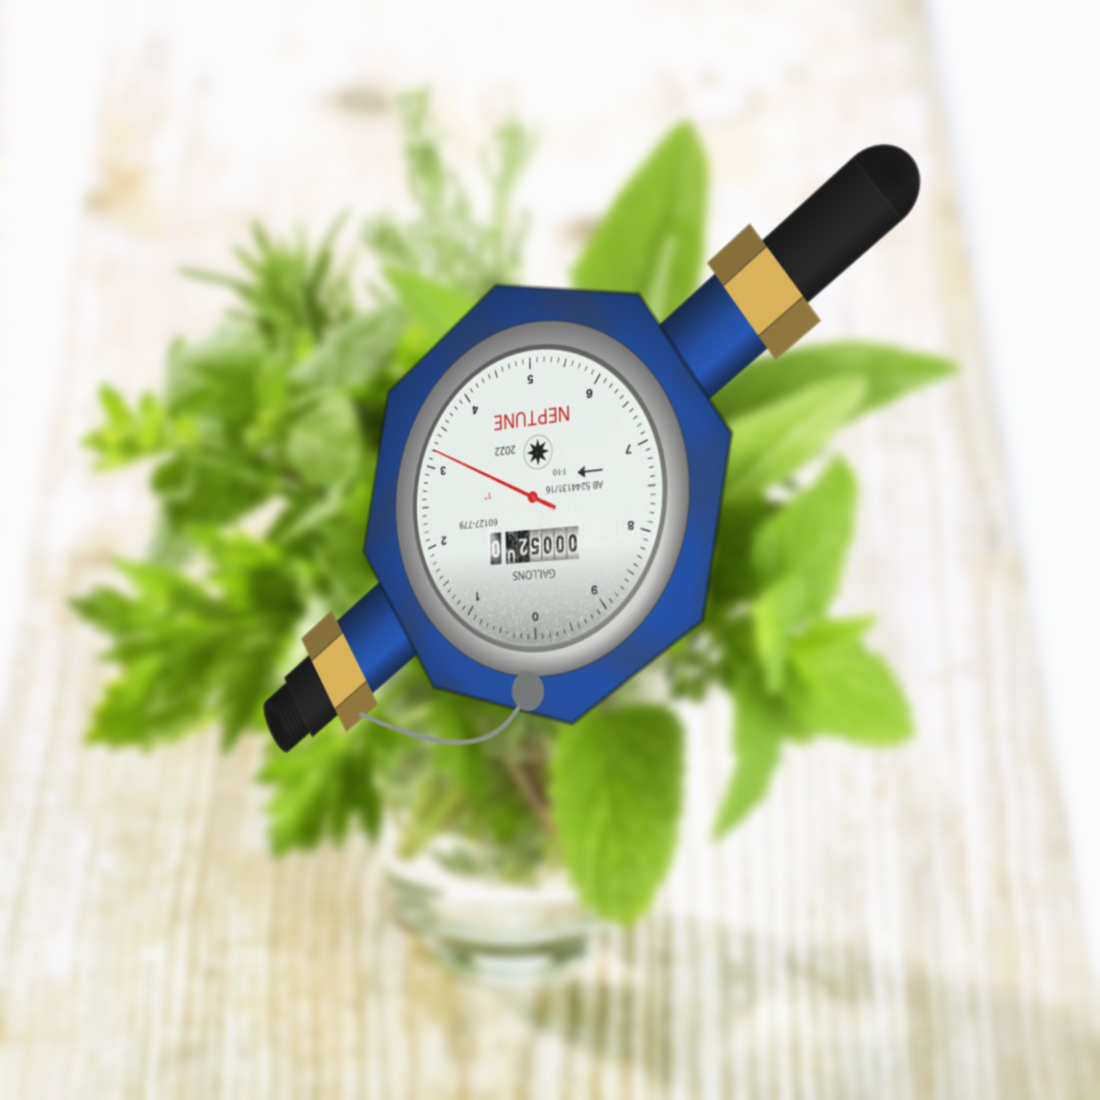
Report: 5203.2,gal
